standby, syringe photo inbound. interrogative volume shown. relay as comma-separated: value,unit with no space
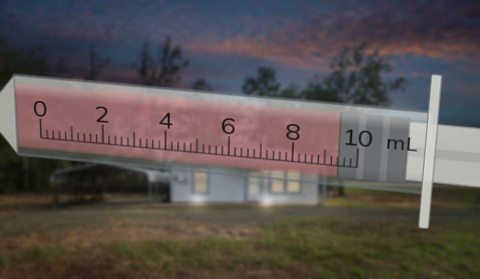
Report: 9.4,mL
